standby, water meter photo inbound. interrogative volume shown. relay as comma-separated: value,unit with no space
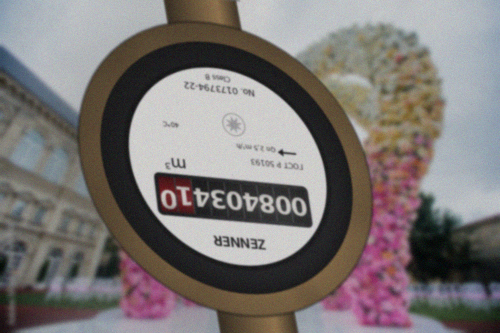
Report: 84034.10,m³
